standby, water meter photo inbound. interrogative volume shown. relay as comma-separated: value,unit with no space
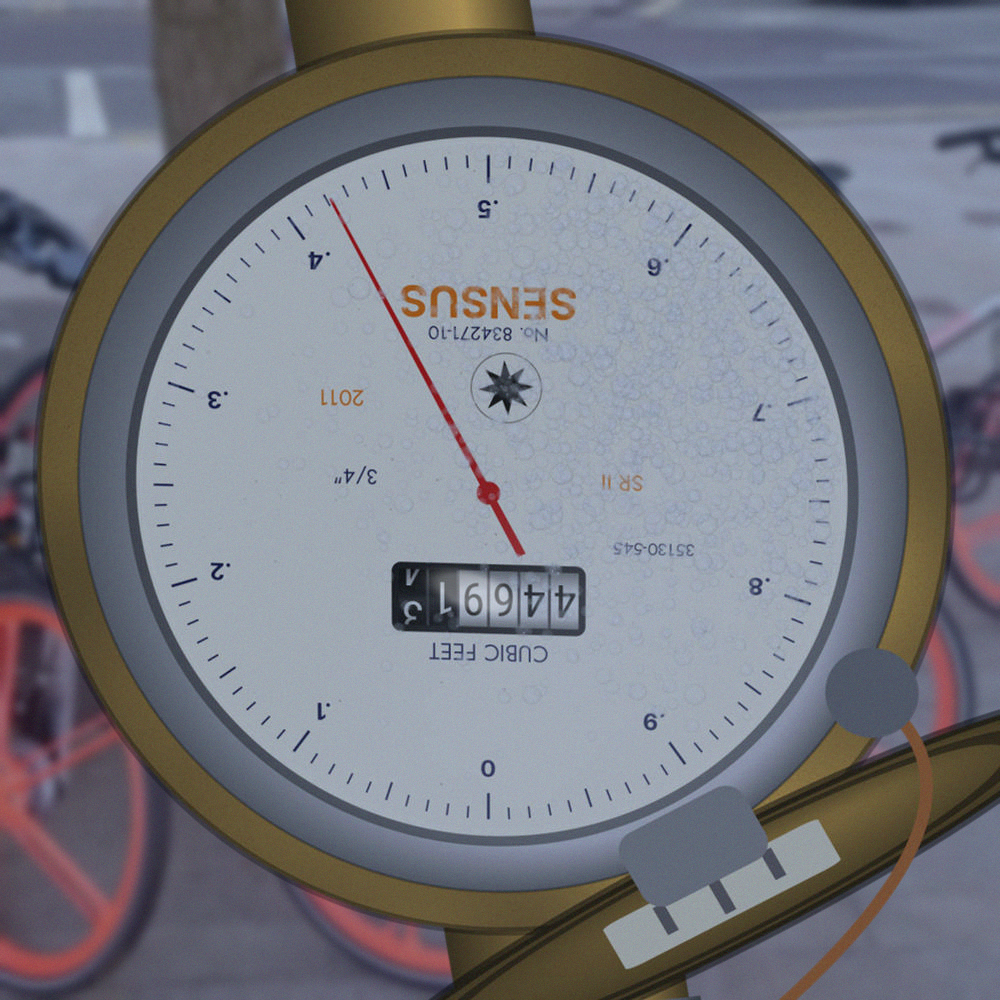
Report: 446913.42,ft³
